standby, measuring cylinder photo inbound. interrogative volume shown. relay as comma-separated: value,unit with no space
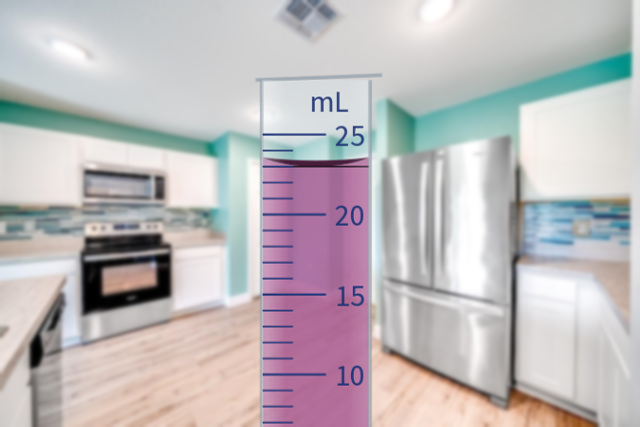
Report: 23,mL
